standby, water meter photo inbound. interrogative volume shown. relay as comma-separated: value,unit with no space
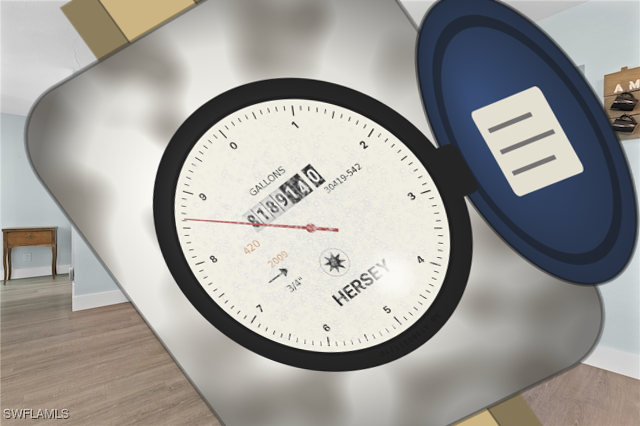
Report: 8189138.6,gal
